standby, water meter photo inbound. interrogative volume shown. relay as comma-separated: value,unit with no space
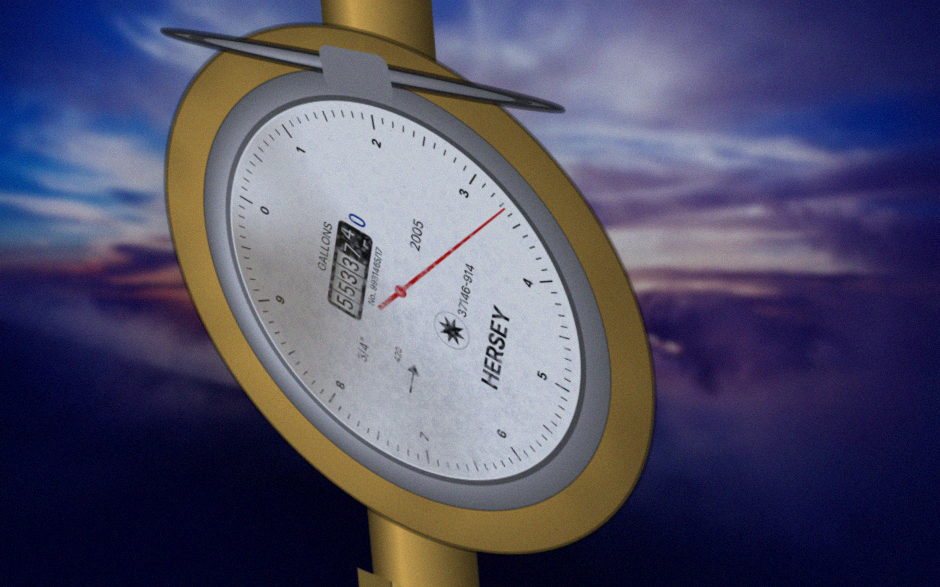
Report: 5533743.3,gal
